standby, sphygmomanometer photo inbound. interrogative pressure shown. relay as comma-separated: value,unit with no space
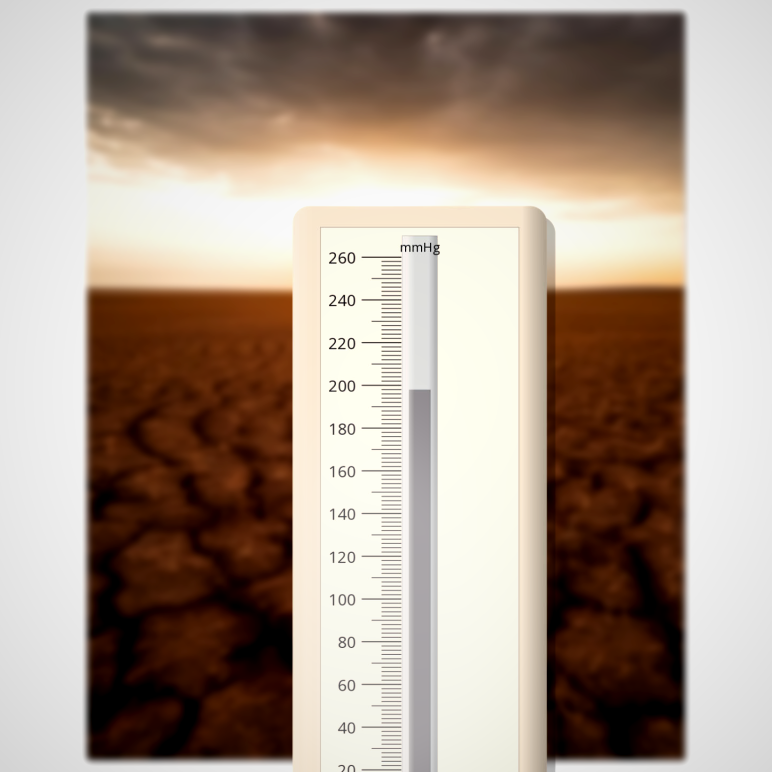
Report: 198,mmHg
